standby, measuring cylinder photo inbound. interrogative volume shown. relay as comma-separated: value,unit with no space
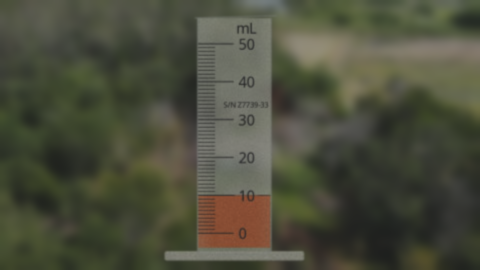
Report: 10,mL
